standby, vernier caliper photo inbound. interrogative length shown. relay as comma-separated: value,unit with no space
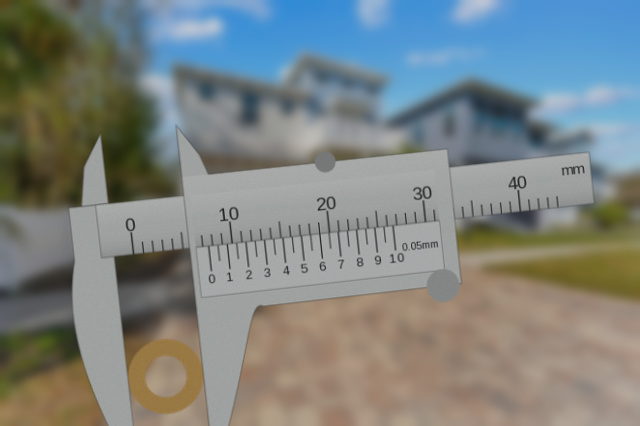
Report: 7.6,mm
